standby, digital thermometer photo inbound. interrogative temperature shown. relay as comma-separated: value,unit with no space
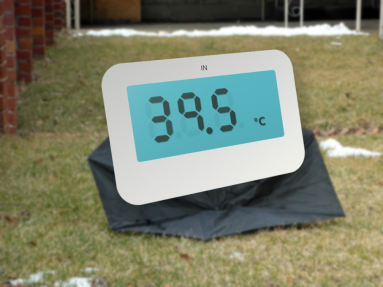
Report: 39.5,°C
